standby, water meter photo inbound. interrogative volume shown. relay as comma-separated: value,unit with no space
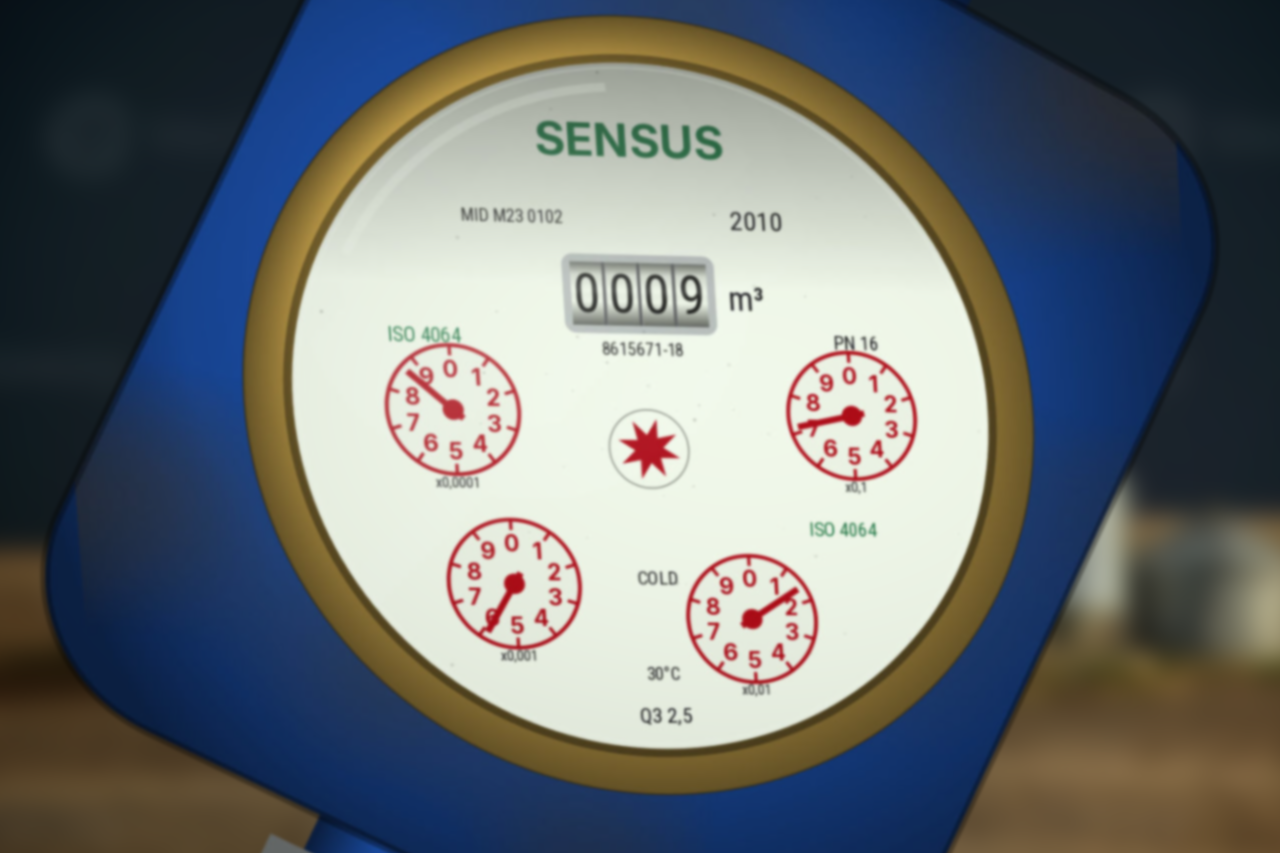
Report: 9.7158,m³
